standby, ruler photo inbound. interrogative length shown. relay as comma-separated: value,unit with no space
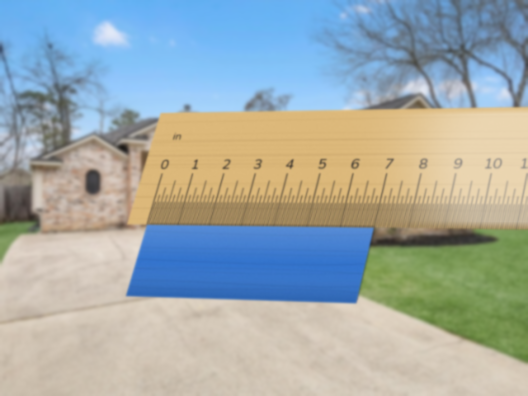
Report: 7,in
